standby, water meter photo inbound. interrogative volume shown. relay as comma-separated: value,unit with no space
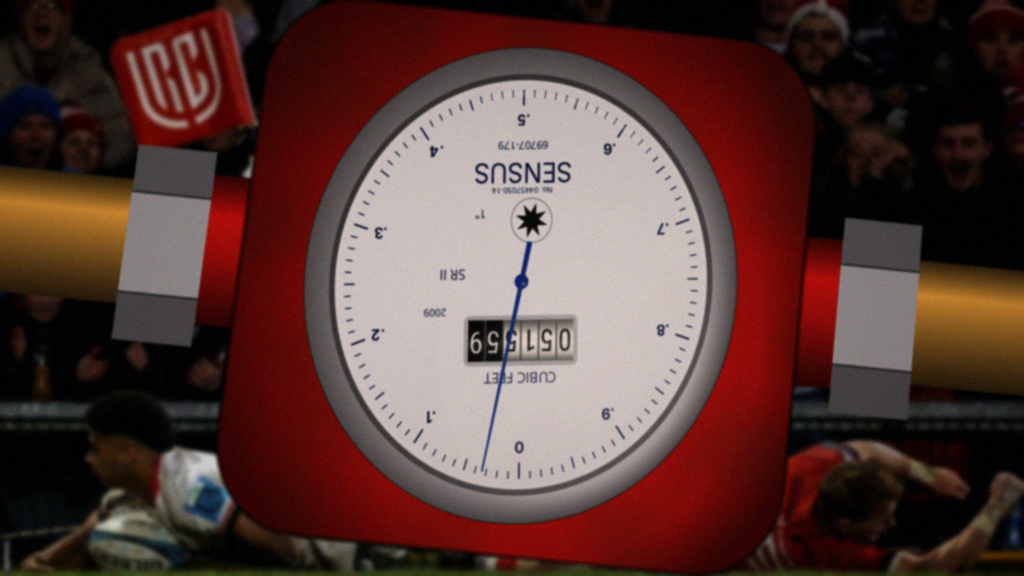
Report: 51559.03,ft³
